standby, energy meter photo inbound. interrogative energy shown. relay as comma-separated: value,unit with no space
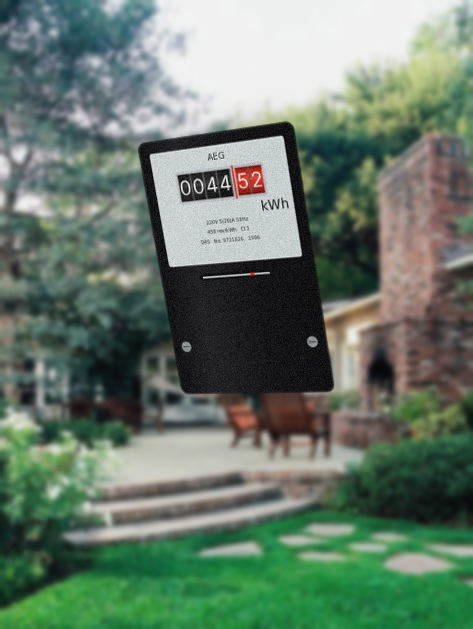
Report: 44.52,kWh
